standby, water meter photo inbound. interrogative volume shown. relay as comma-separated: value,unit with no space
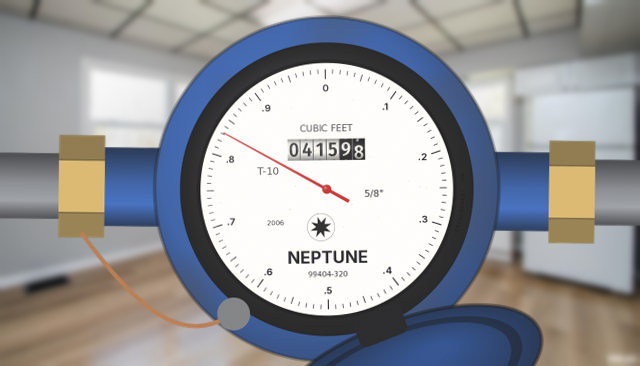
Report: 41597.83,ft³
